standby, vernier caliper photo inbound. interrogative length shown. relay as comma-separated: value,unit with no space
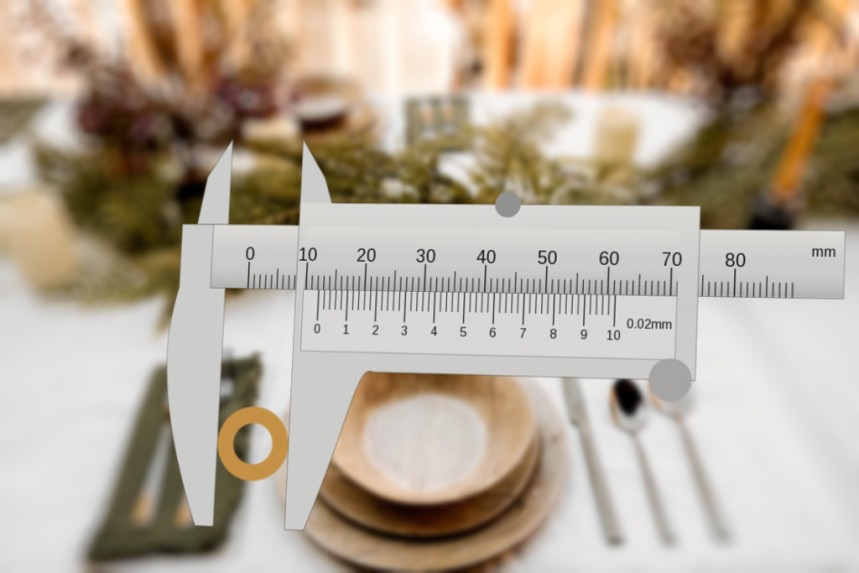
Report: 12.2,mm
